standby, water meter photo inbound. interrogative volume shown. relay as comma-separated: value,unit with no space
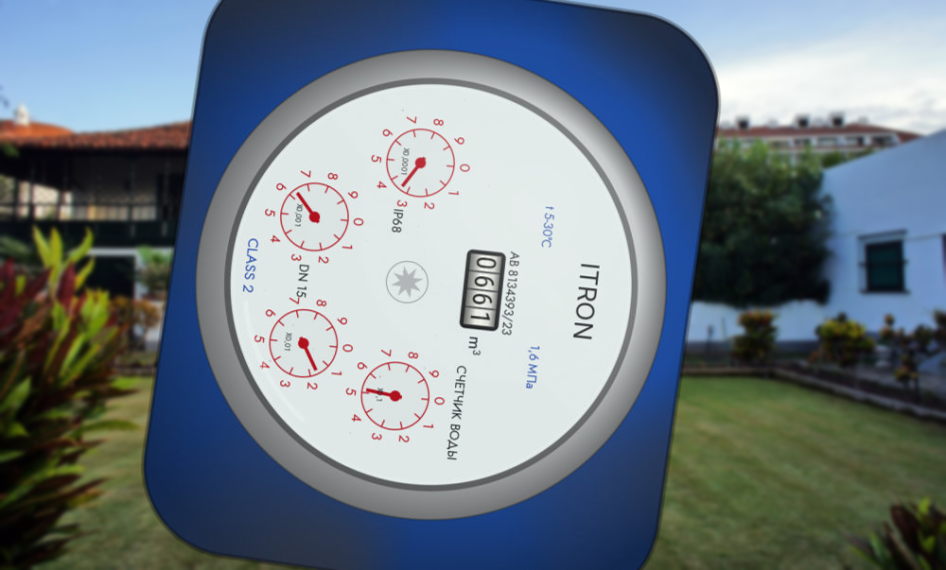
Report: 661.5163,m³
